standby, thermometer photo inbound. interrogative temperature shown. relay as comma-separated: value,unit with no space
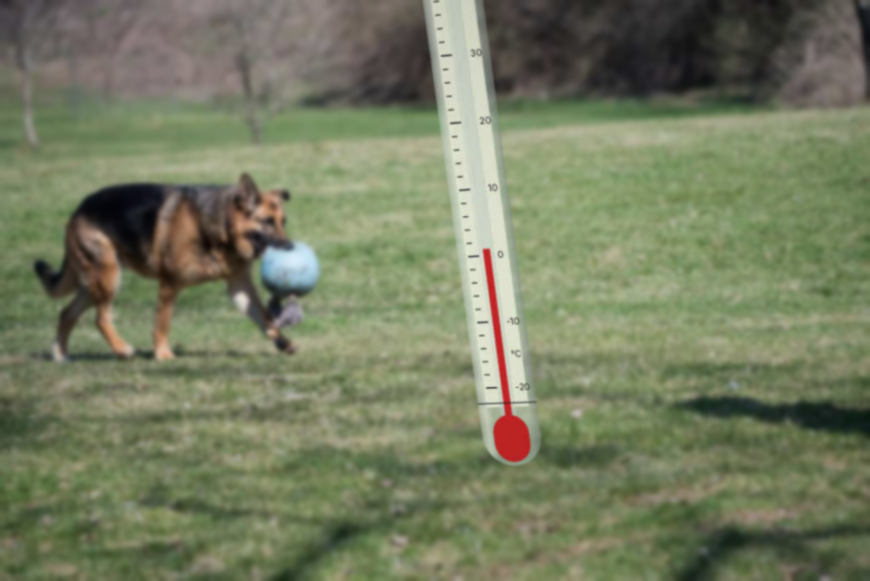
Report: 1,°C
